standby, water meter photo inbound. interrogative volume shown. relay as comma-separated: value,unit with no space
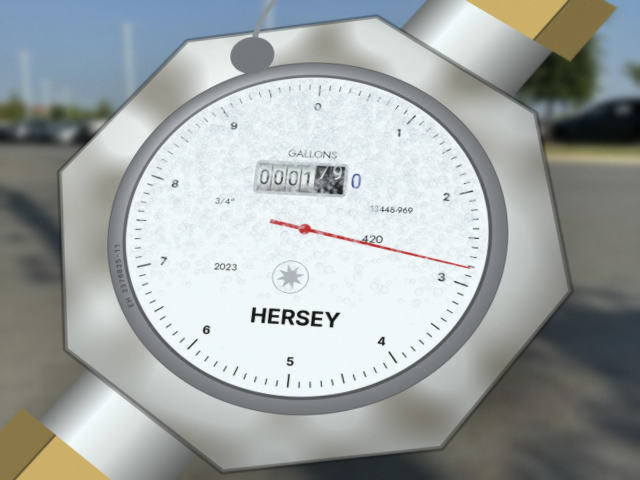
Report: 1792.8,gal
